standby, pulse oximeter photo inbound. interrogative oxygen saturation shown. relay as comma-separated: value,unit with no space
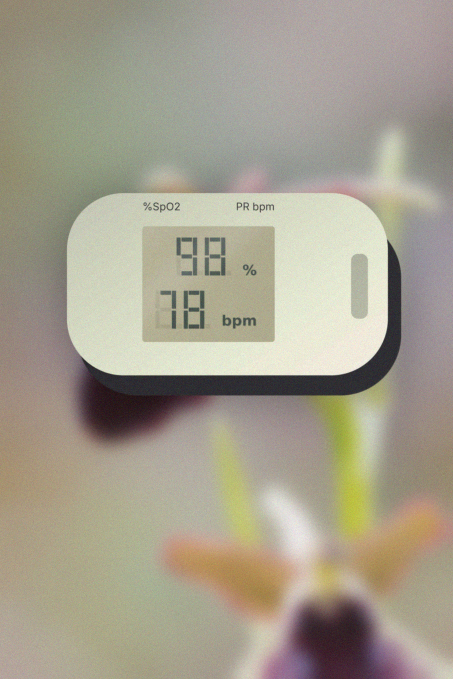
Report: 98,%
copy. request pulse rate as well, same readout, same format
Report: 78,bpm
